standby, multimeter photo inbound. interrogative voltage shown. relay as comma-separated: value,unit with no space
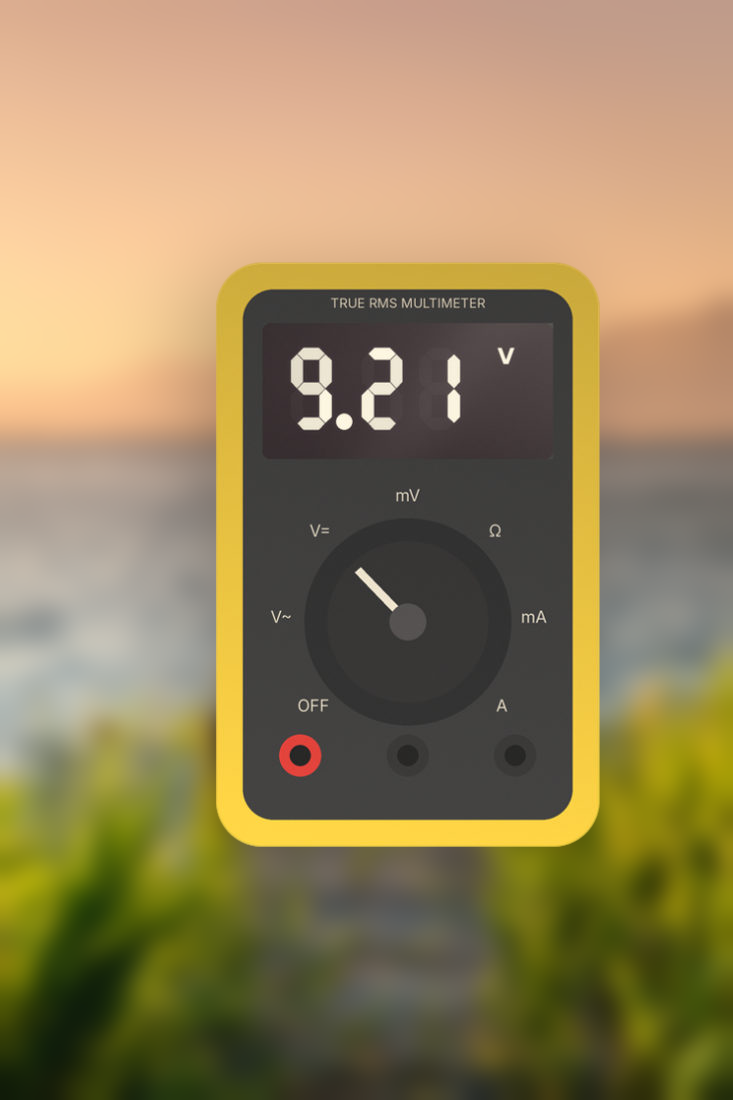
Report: 9.21,V
